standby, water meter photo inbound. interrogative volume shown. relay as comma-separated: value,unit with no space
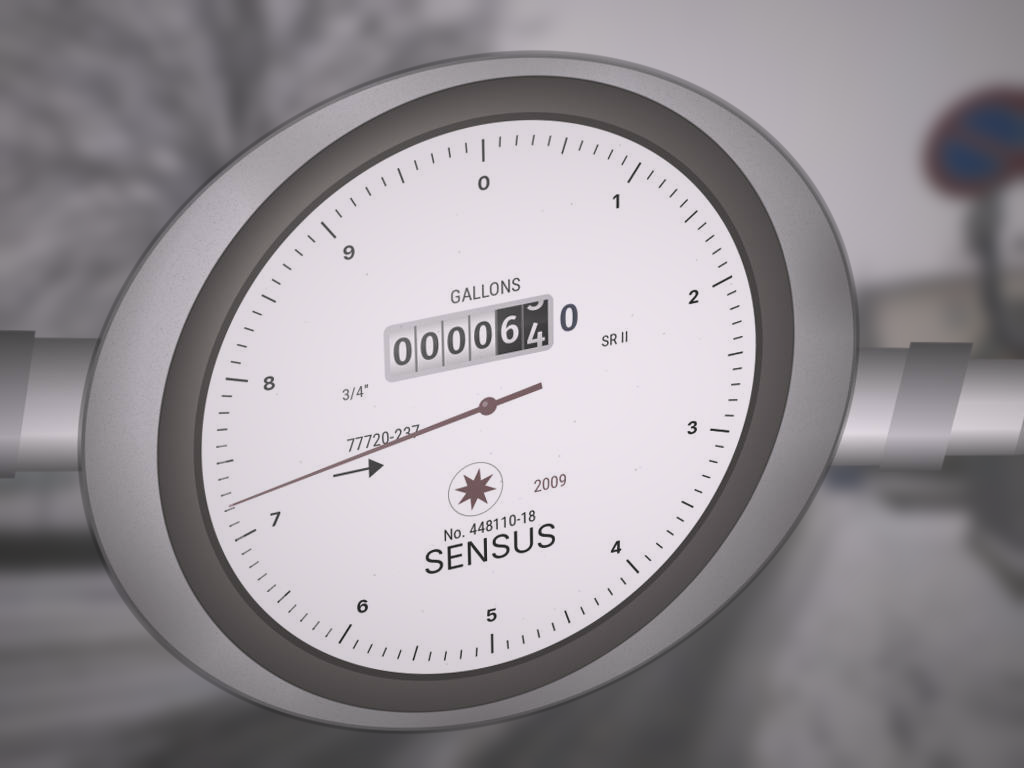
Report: 637.2,gal
